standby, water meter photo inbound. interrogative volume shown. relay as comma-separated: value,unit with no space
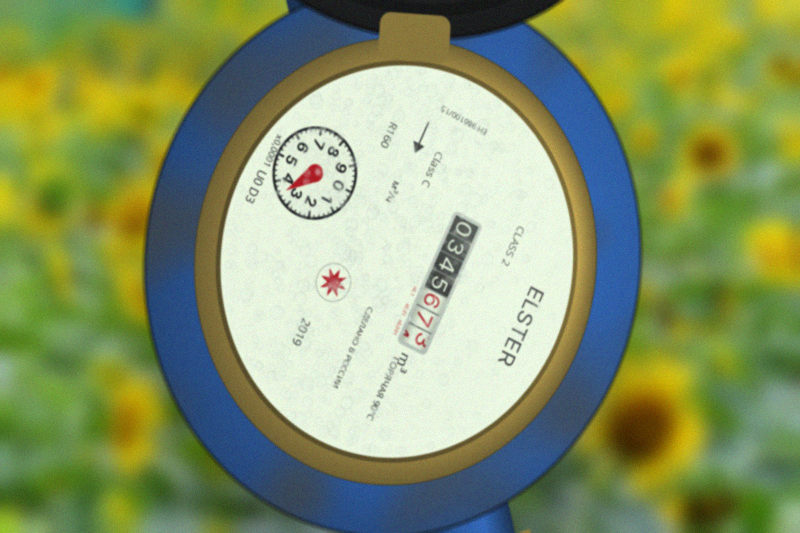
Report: 345.6733,m³
